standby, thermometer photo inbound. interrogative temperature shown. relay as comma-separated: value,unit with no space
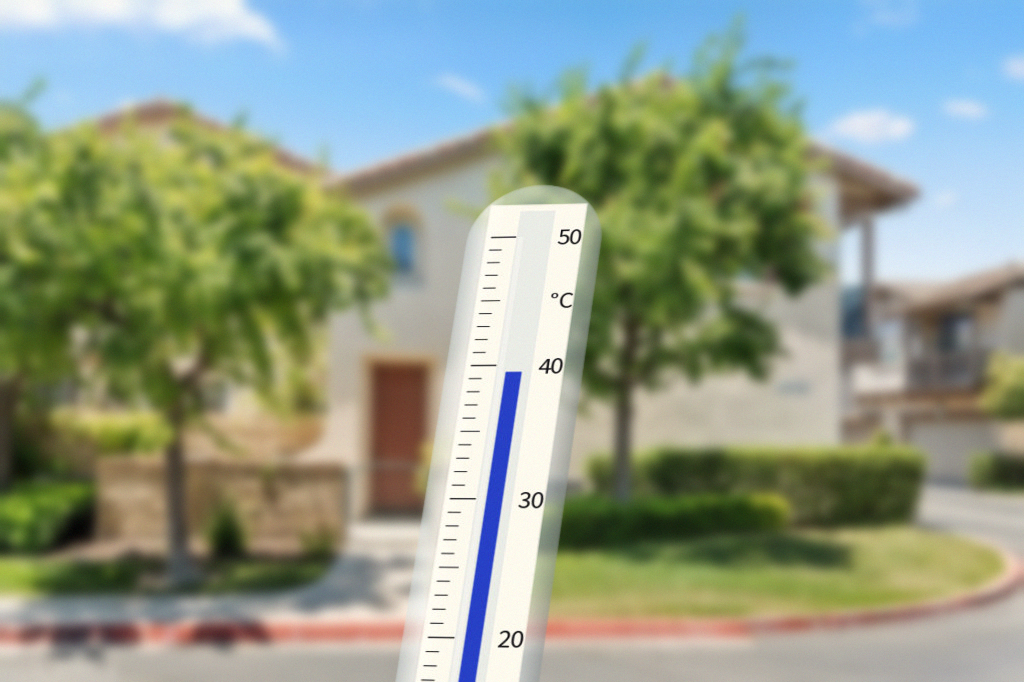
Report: 39.5,°C
